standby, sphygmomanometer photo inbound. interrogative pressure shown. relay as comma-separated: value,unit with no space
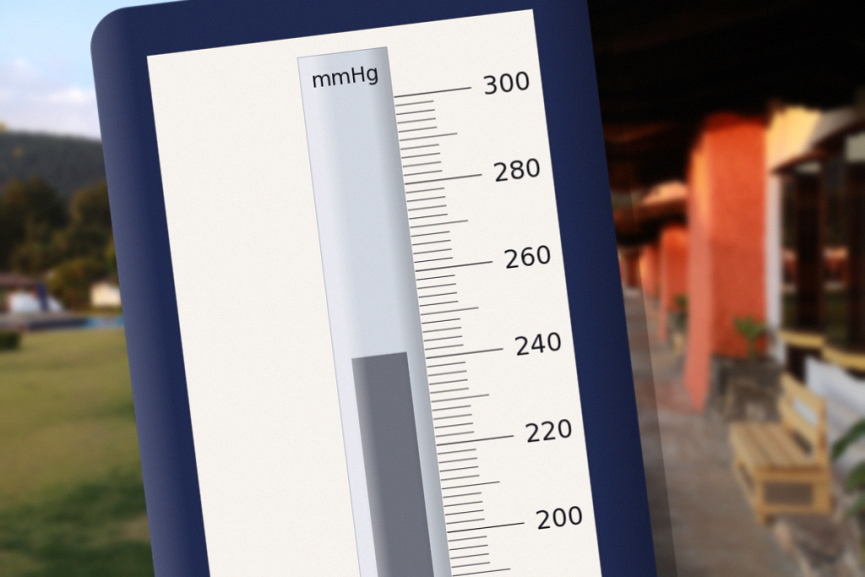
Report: 242,mmHg
